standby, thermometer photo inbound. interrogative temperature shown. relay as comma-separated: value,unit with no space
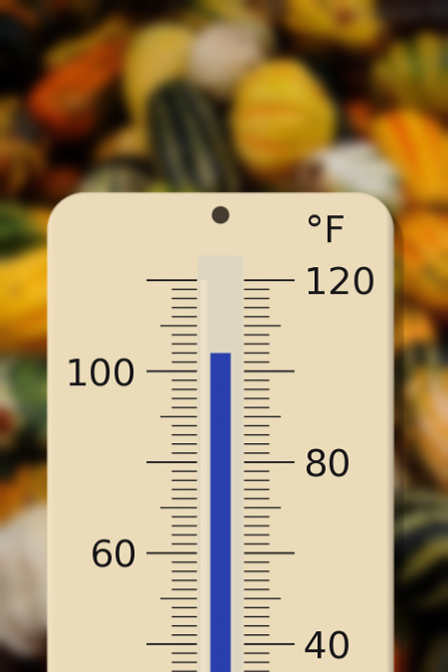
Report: 104,°F
